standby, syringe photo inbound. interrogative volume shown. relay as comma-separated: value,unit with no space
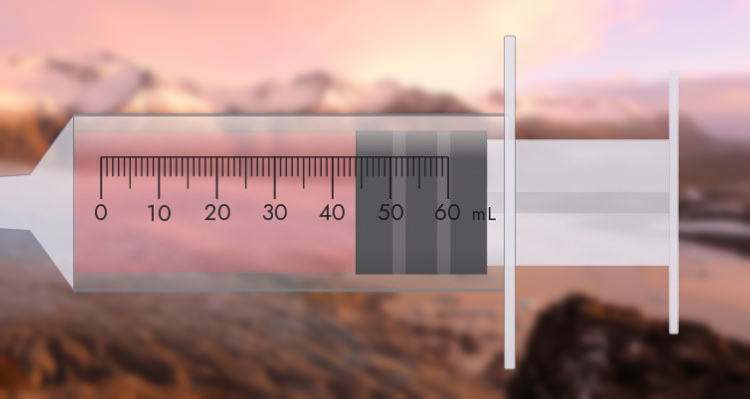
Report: 44,mL
